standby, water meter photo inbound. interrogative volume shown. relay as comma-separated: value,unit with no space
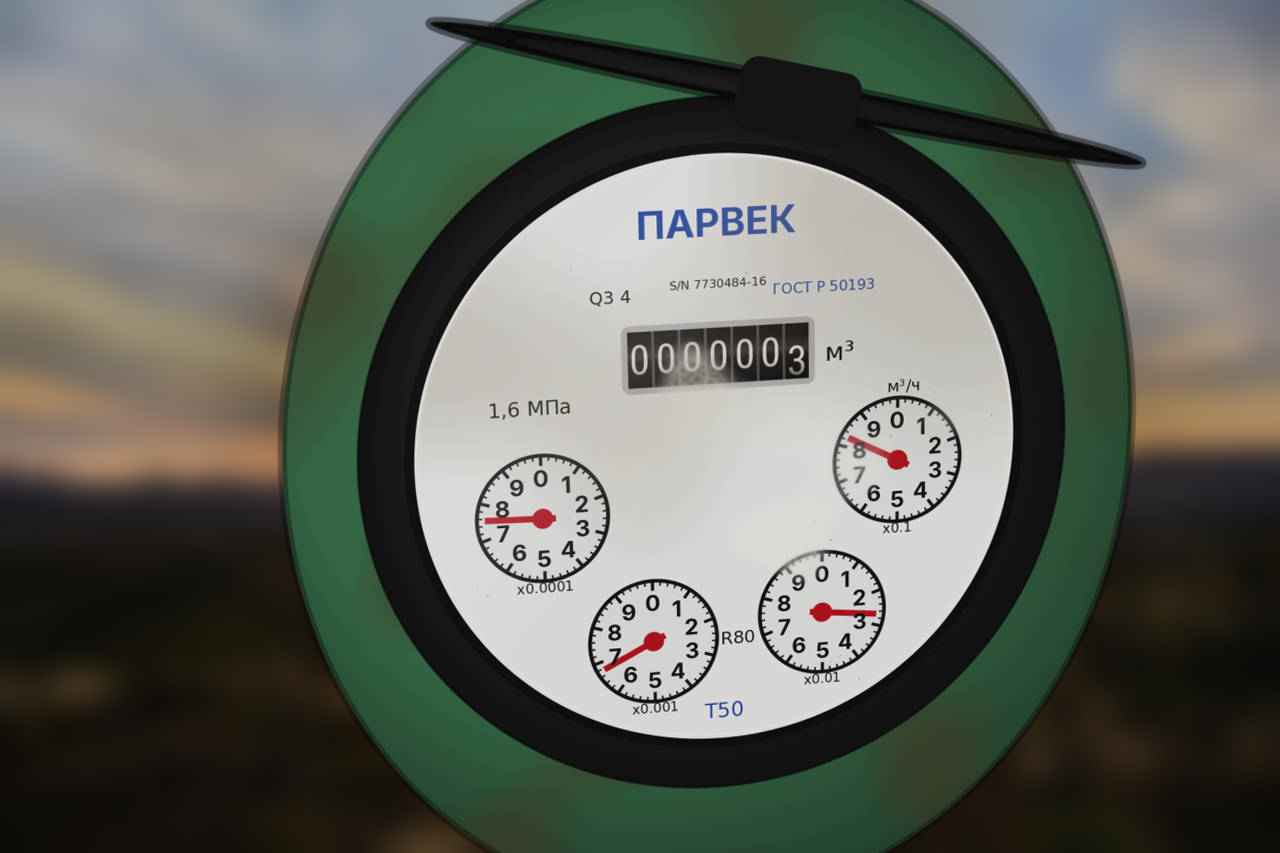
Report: 2.8267,m³
